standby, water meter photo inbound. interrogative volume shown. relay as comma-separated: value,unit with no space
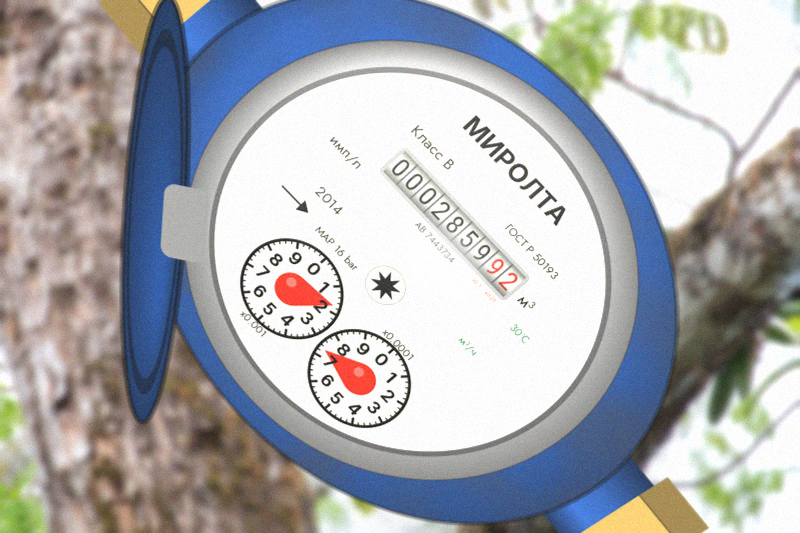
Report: 2859.9217,m³
